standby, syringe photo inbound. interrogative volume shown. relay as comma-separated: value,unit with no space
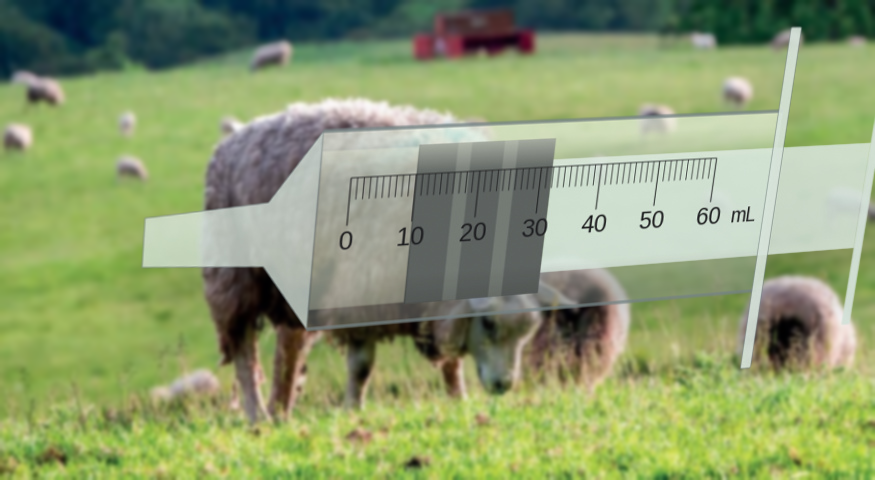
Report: 10,mL
